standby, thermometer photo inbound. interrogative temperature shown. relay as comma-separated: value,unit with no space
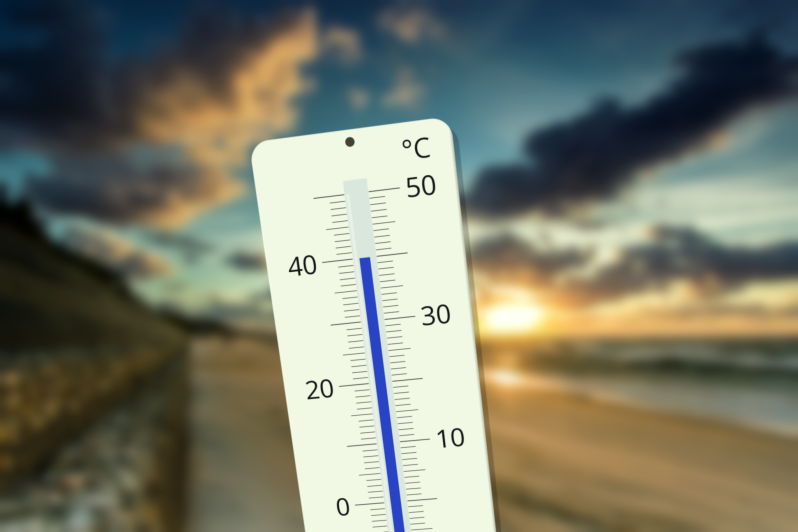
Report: 40,°C
